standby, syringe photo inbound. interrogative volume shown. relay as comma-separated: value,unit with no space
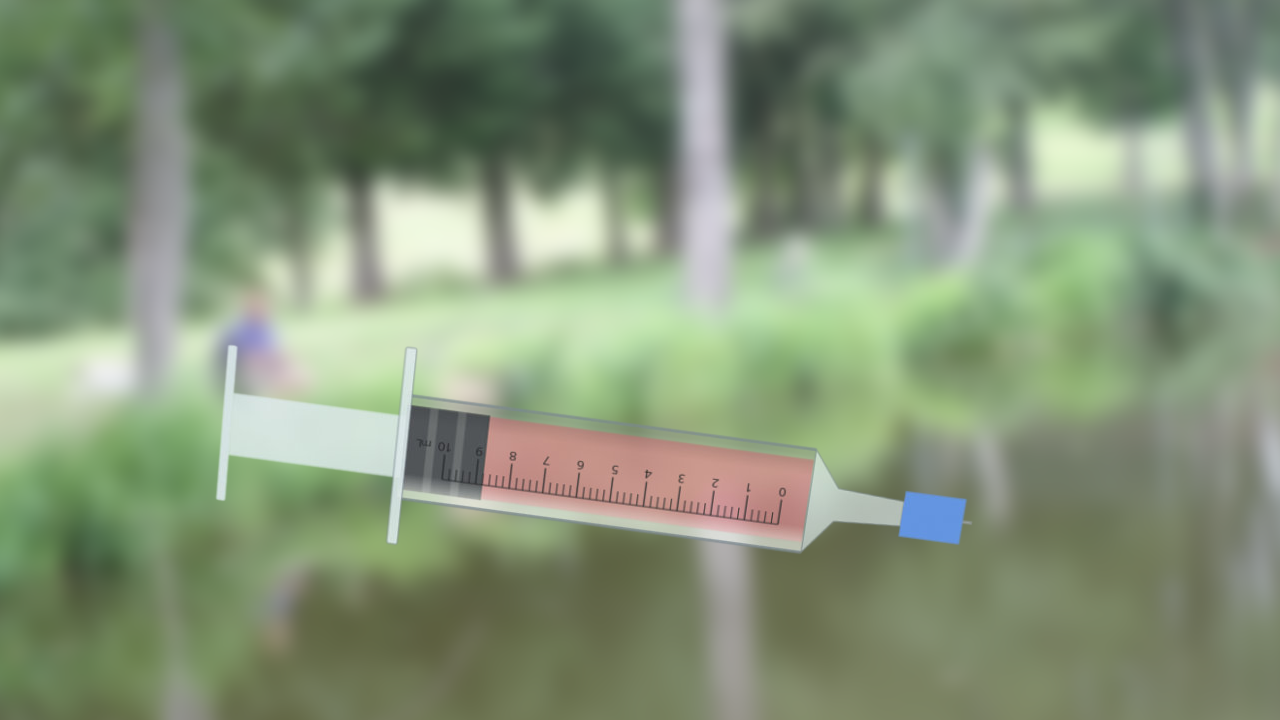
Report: 8.8,mL
